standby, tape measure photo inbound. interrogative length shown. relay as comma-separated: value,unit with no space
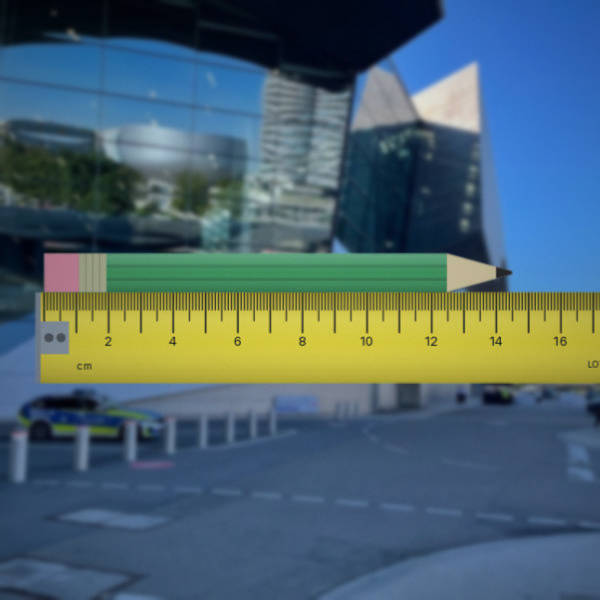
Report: 14.5,cm
